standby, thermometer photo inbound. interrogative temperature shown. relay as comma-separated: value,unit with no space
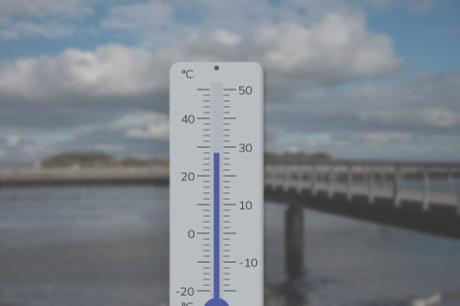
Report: 28,°C
